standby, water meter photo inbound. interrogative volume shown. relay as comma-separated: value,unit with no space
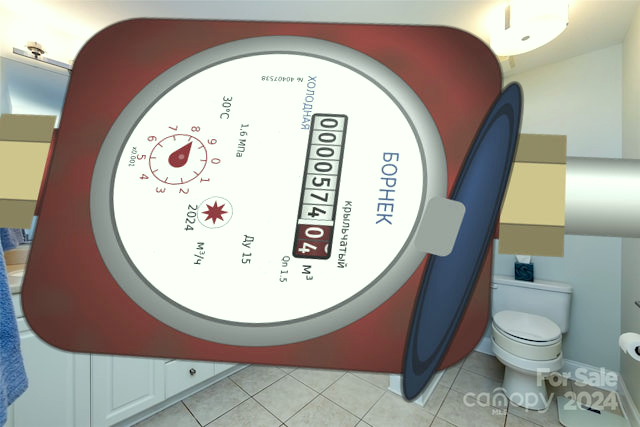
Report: 574.038,m³
